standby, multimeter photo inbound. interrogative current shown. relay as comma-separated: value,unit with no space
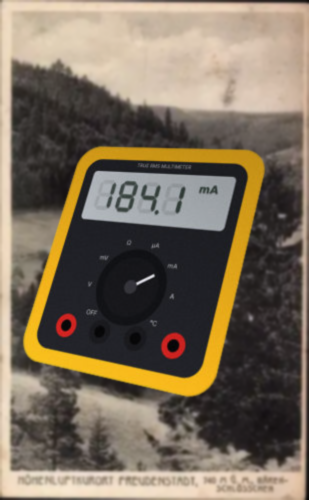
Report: 184.1,mA
